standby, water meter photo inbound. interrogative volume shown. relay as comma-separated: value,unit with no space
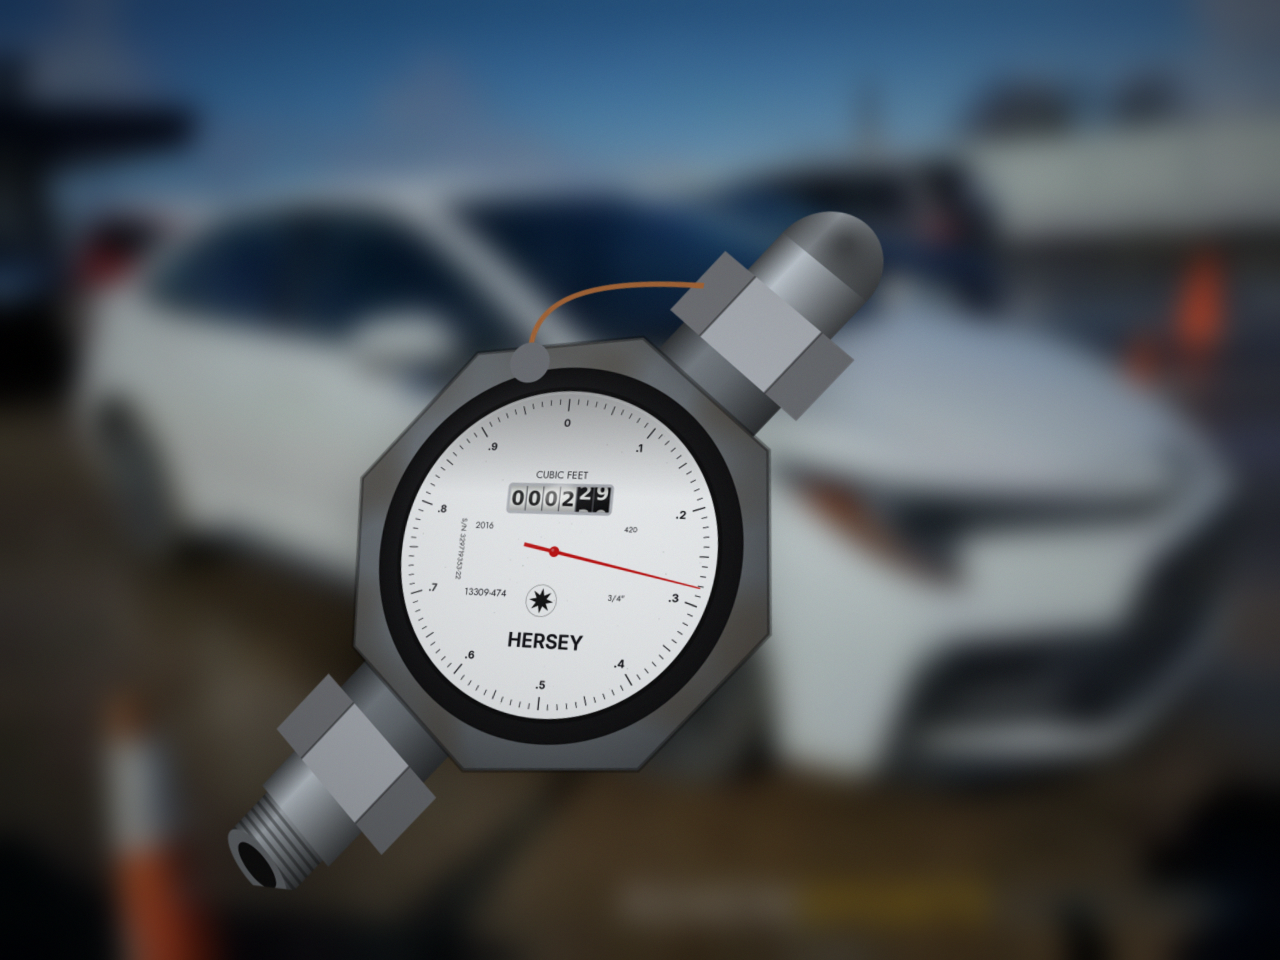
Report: 229.28,ft³
